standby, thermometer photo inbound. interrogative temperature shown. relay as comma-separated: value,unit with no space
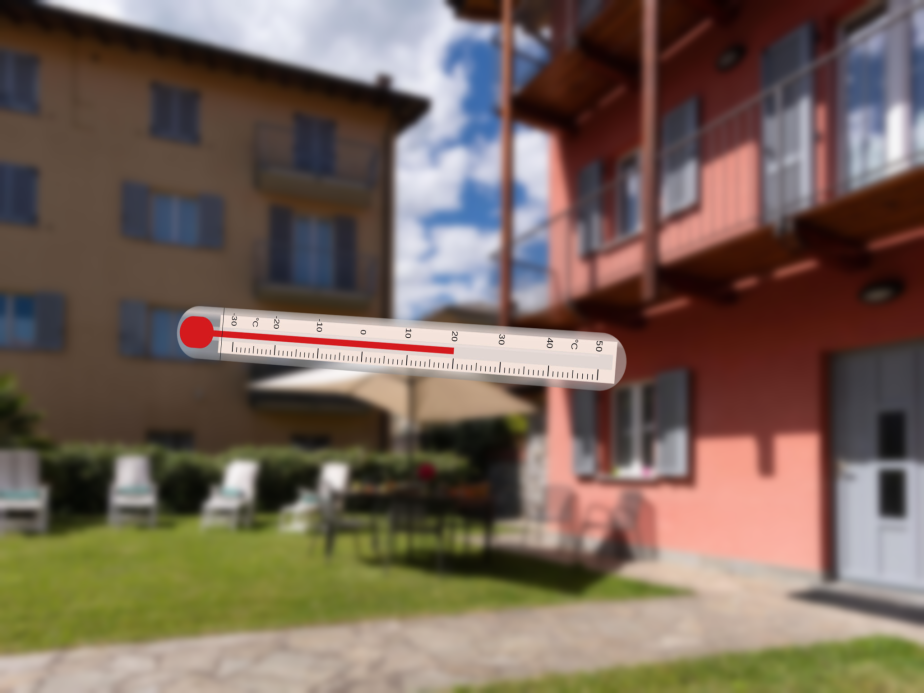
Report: 20,°C
